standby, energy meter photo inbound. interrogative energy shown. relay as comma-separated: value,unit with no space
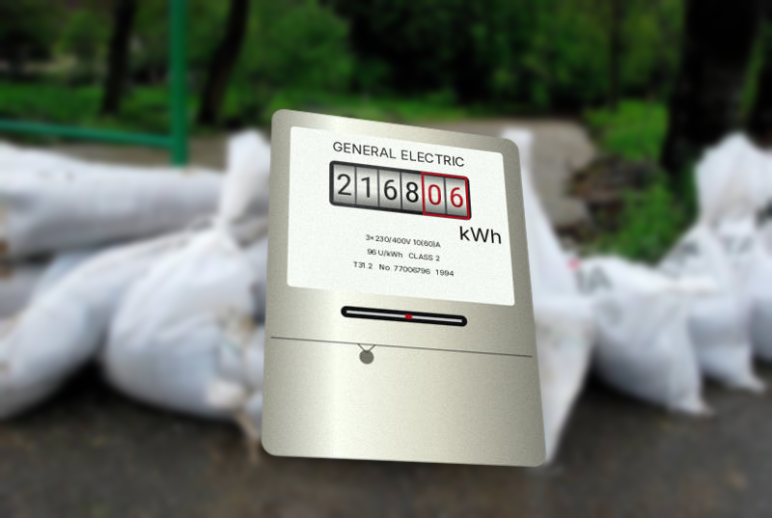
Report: 2168.06,kWh
